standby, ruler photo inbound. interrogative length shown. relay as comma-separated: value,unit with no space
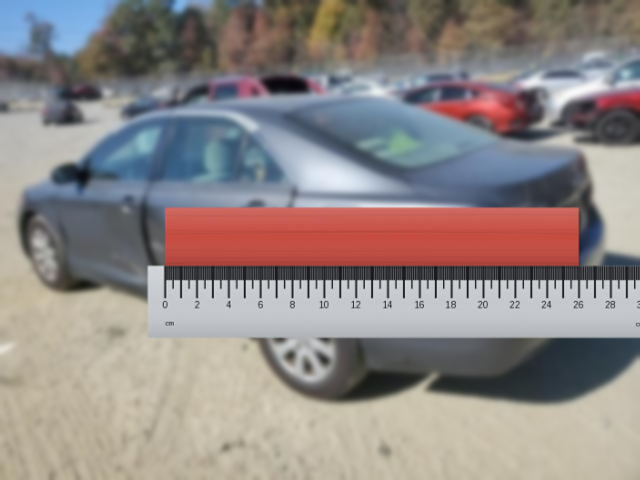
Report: 26,cm
